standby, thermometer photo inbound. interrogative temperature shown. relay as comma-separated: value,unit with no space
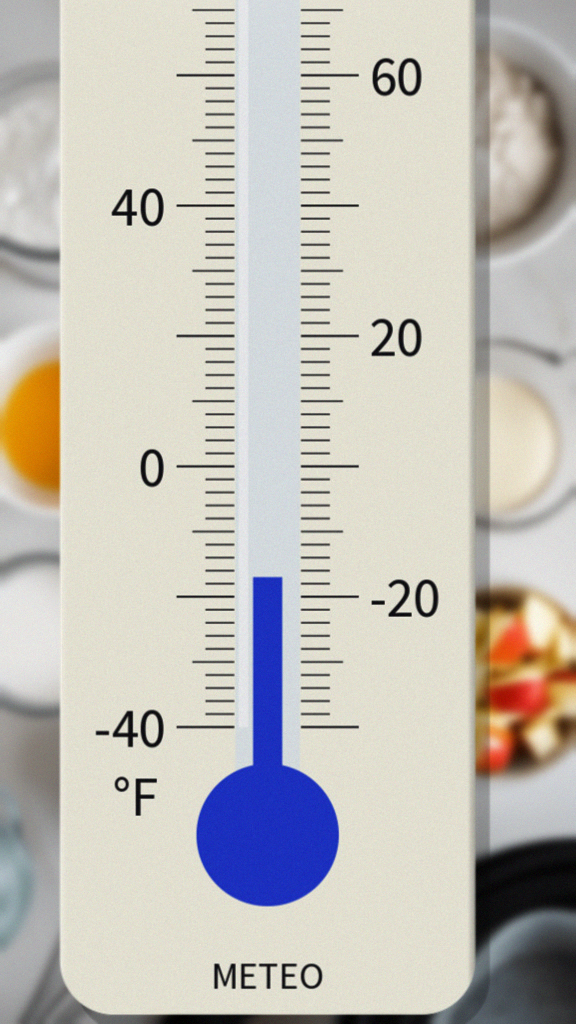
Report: -17,°F
